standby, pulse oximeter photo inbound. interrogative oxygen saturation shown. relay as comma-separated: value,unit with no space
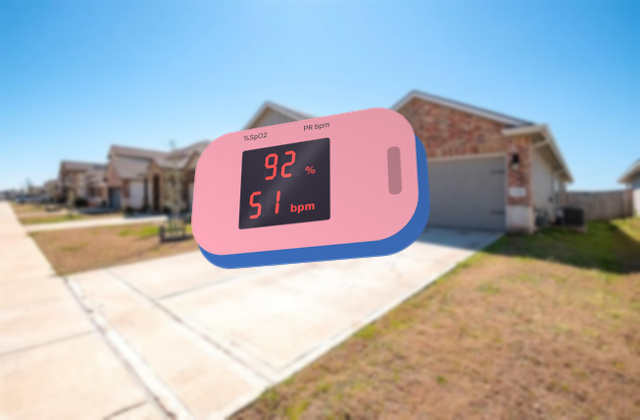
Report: 92,%
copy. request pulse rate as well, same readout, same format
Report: 51,bpm
